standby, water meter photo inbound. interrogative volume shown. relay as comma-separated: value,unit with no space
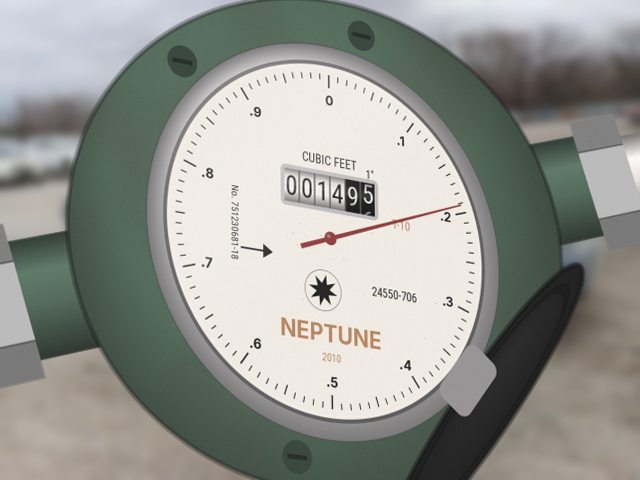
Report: 1495.19,ft³
